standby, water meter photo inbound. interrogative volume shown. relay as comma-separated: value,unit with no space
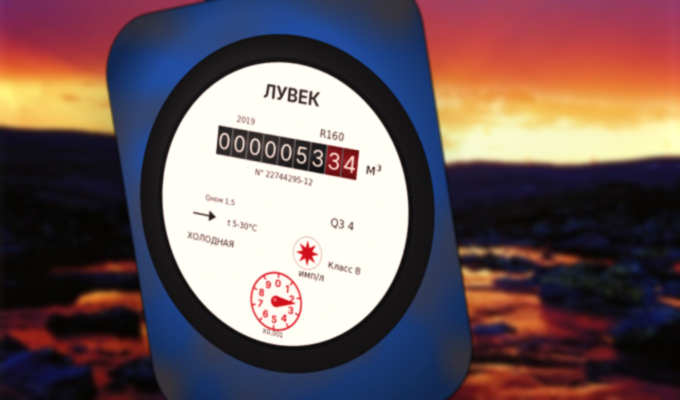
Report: 53.342,m³
